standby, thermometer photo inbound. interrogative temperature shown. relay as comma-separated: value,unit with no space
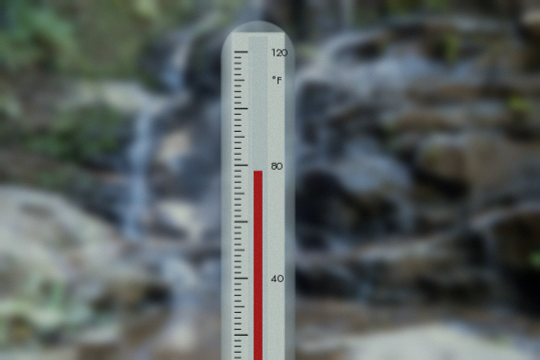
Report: 78,°F
